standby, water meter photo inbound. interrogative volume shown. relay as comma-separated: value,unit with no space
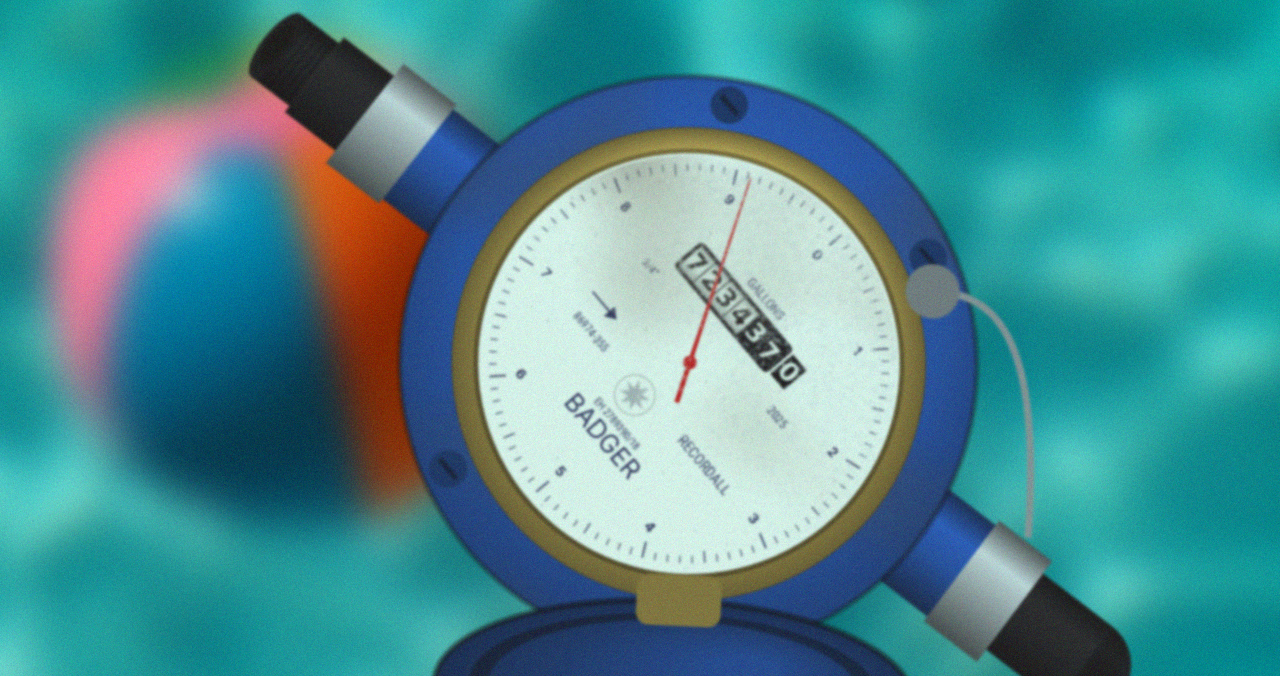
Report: 7234369.1,gal
